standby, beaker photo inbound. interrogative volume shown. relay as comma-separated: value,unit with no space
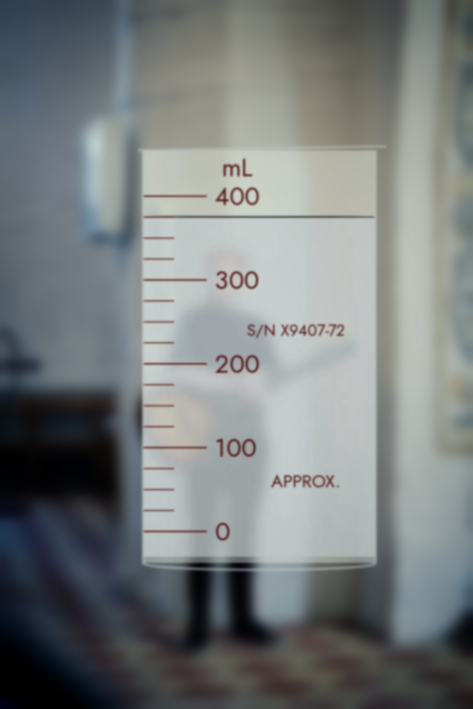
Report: 375,mL
